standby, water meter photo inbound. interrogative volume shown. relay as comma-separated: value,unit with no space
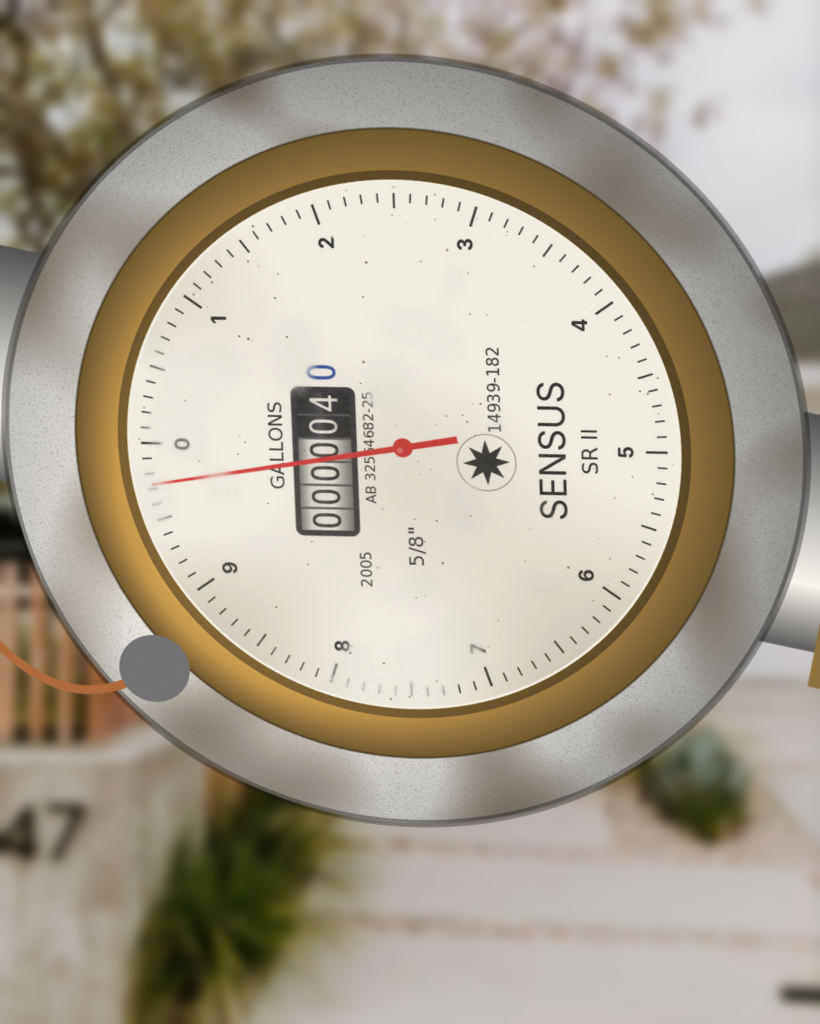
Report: 39.7,gal
